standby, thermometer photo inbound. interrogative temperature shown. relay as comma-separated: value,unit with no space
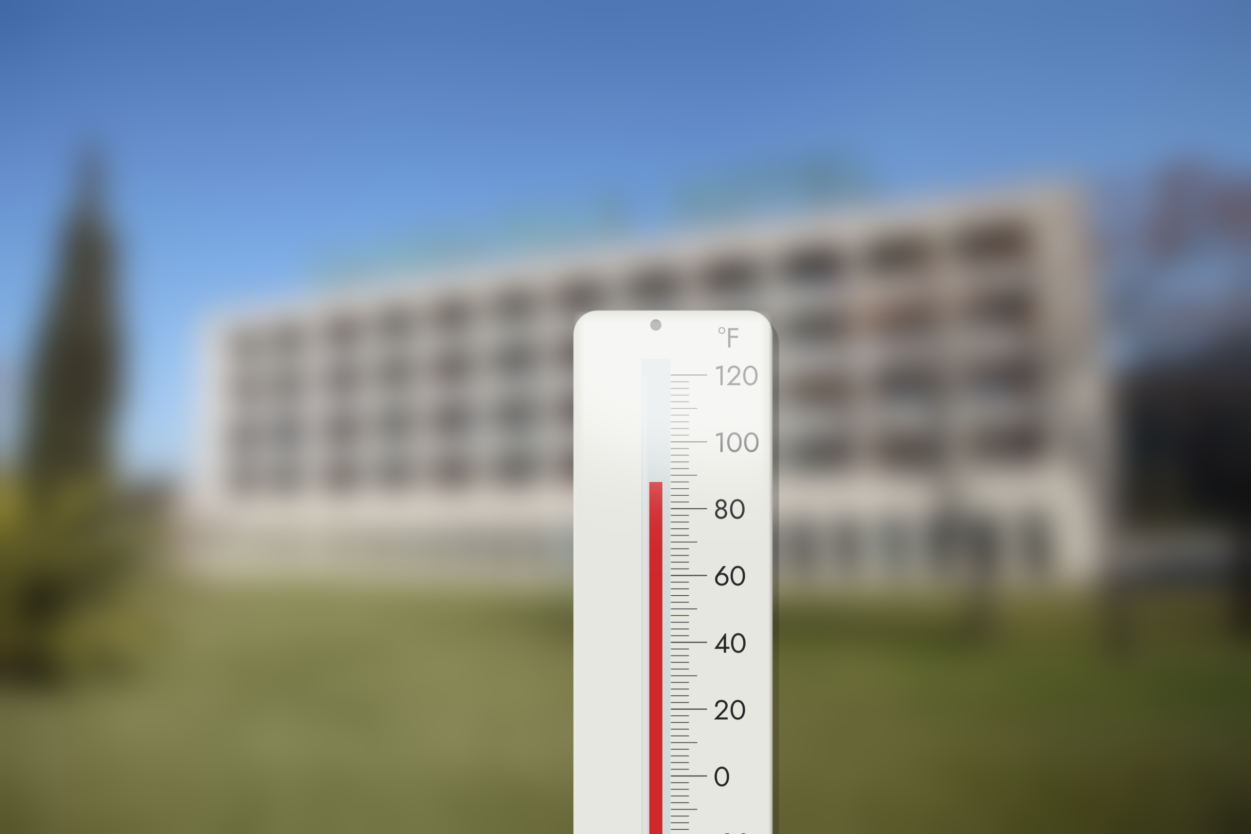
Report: 88,°F
